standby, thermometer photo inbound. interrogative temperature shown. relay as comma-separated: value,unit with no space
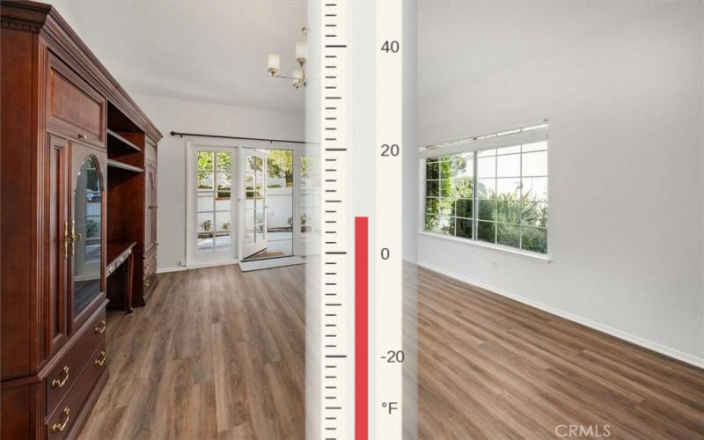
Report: 7,°F
